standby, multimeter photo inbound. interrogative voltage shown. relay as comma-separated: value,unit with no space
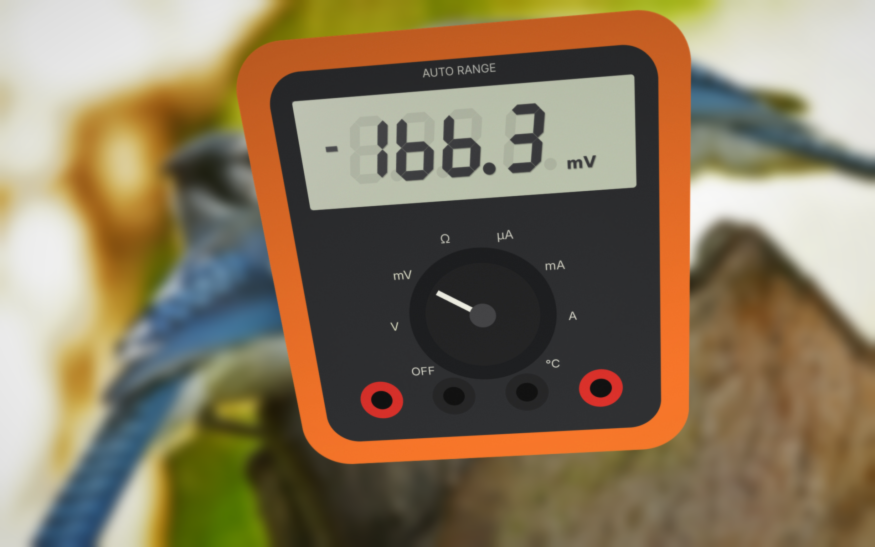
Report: -166.3,mV
